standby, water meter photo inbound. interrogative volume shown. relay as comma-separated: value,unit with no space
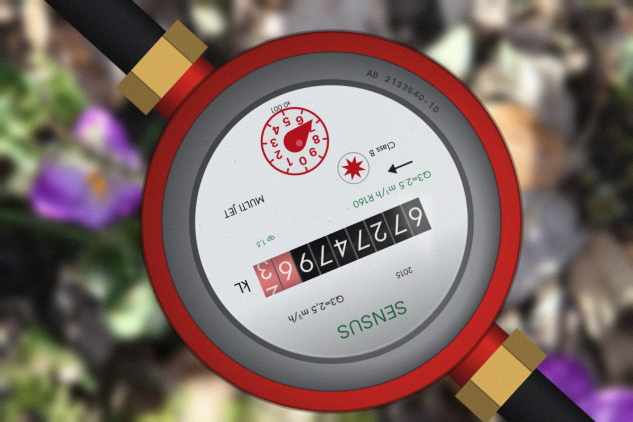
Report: 6727479.626,kL
